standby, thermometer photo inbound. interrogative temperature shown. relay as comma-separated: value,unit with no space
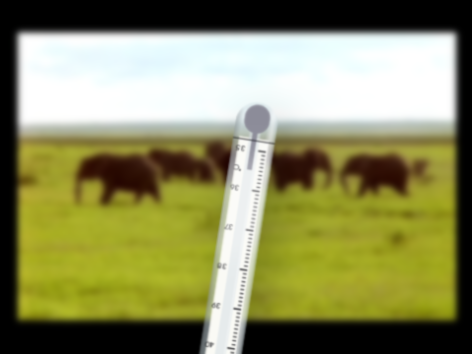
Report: 35.5,°C
